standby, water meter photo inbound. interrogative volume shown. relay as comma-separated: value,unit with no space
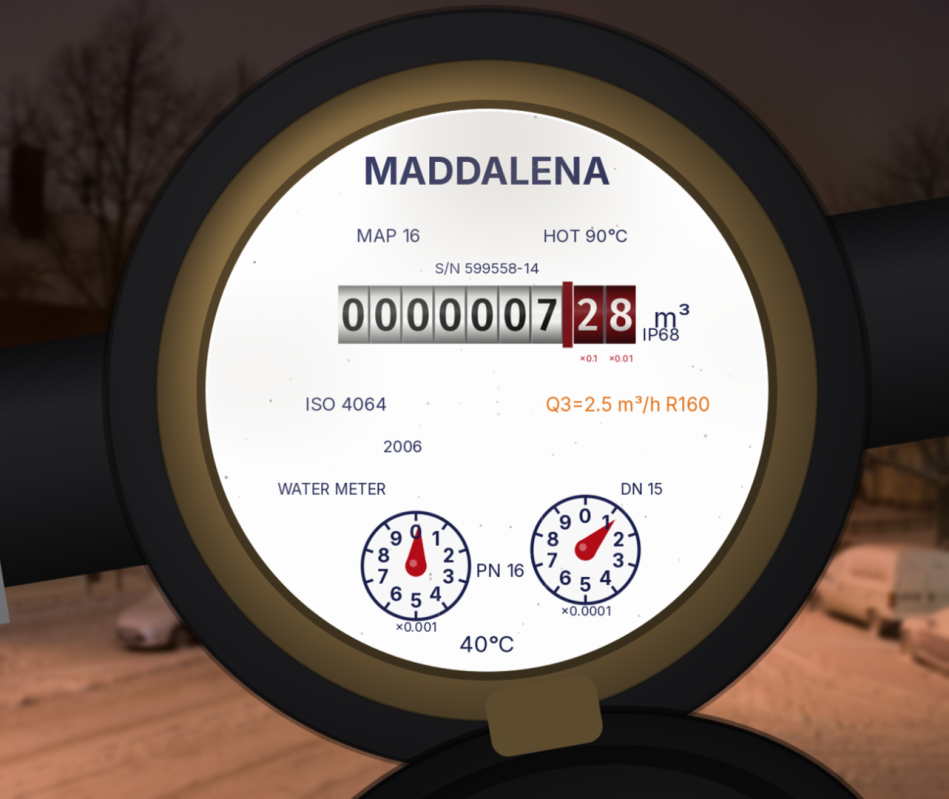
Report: 7.2801,m³
